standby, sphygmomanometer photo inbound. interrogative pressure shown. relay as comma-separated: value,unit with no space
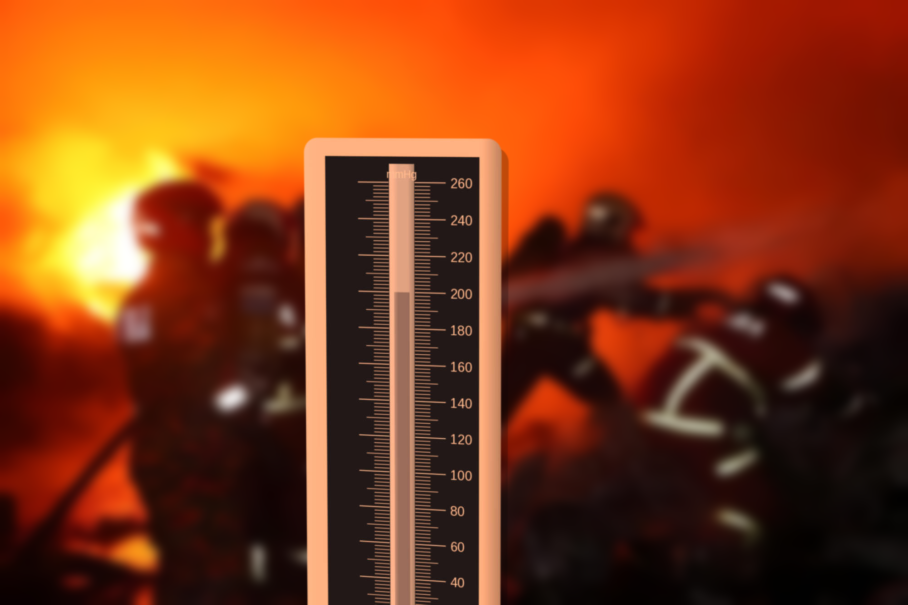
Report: 200,mmHg
